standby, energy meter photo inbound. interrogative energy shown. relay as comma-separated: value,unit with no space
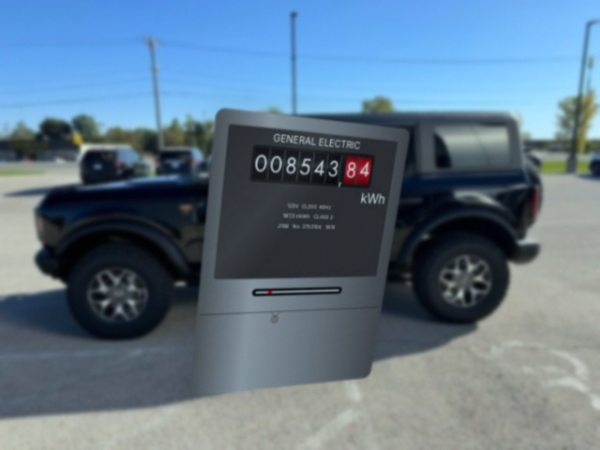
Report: 8543.84,kWh
